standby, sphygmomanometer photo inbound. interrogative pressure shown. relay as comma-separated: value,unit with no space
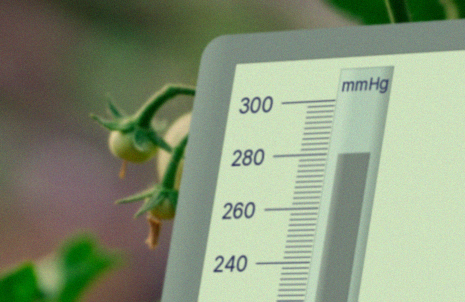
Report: 280,mmHg
